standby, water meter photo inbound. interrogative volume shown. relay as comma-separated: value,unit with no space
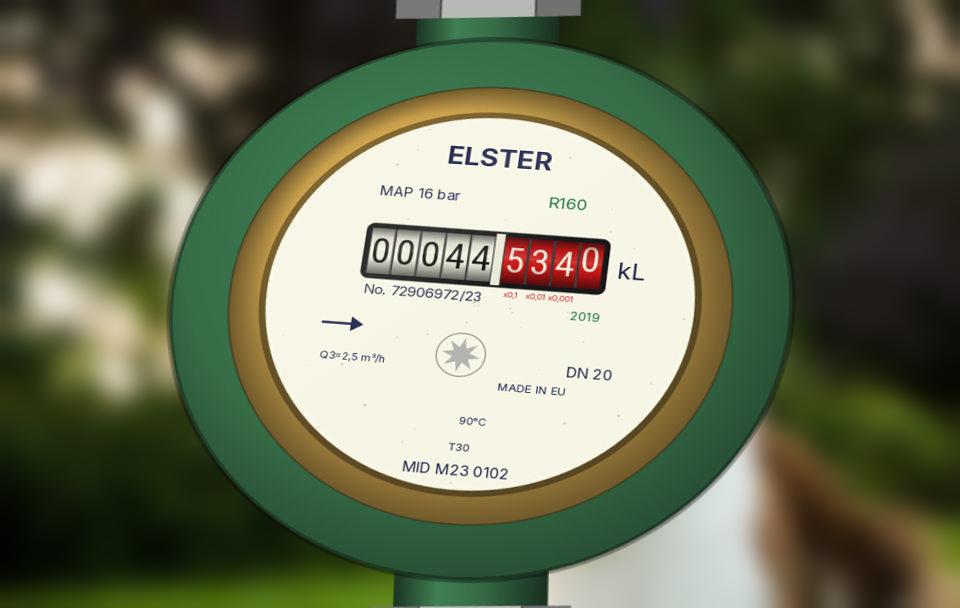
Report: 44.5340,kL
